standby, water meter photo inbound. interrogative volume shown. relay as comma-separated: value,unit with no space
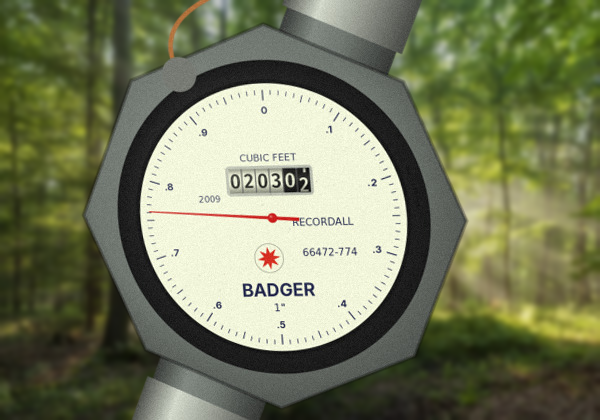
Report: 20301.76,ft³
